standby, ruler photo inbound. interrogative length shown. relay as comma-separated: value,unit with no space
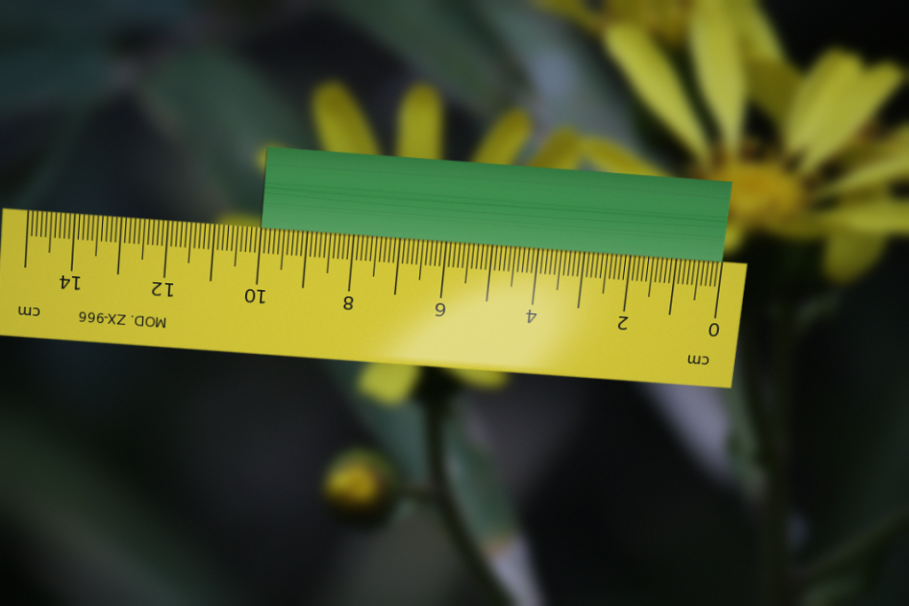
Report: 10,cm
